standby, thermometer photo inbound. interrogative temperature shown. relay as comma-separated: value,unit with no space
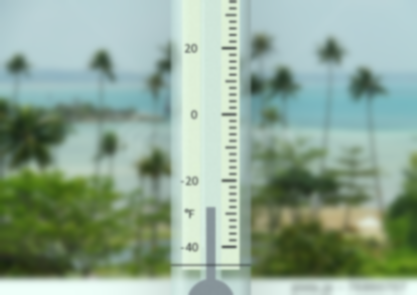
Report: -28,°F
